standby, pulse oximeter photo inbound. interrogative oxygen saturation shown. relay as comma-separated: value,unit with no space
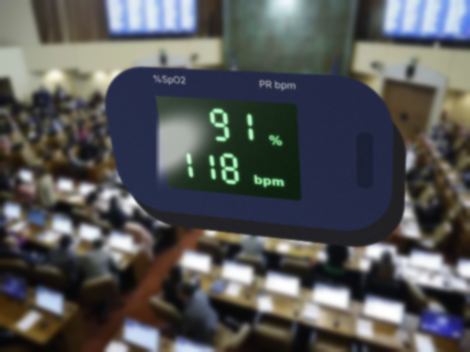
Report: 91,%
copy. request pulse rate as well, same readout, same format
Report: 118,bpm
